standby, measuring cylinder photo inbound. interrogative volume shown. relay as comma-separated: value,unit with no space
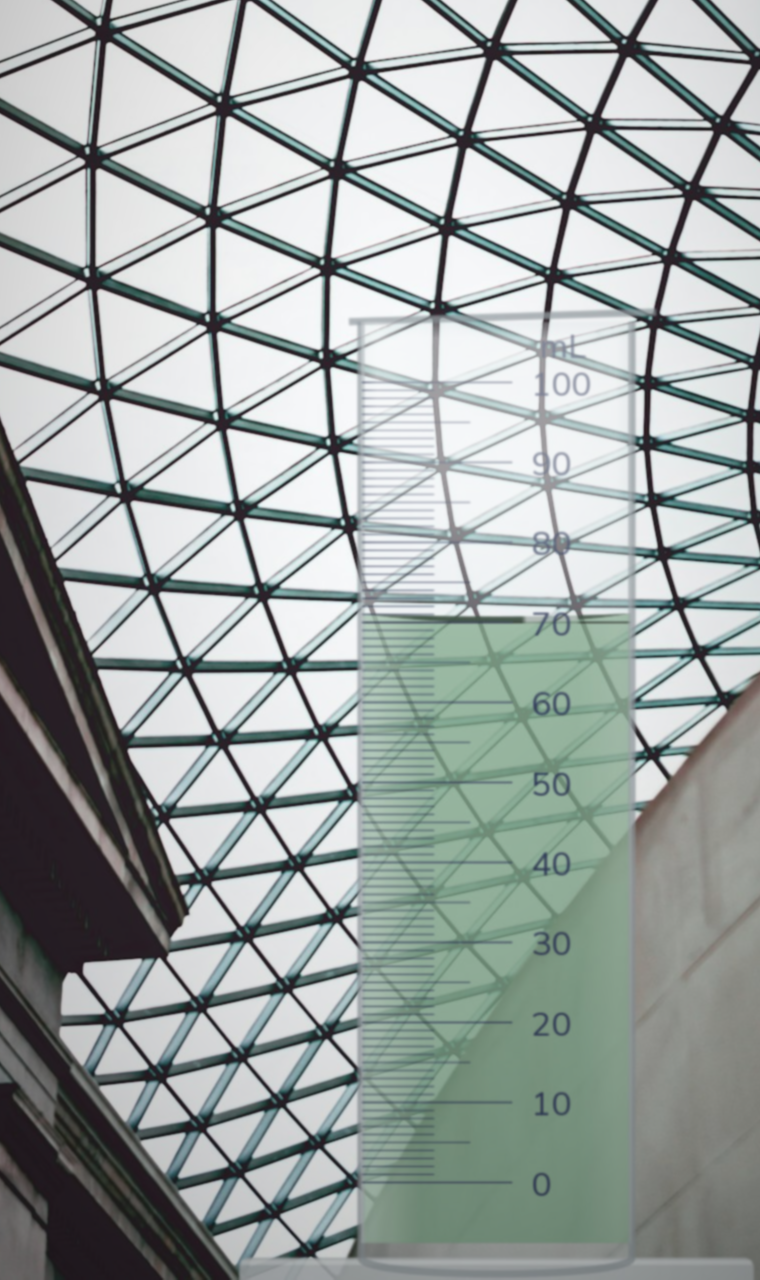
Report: 70,mL
